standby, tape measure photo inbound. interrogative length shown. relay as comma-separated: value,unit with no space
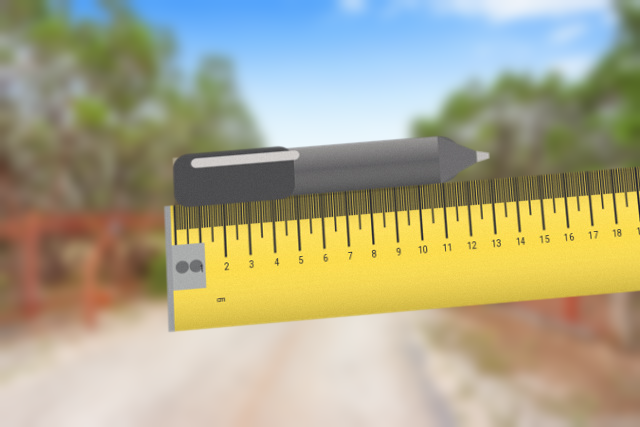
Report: 13,cm
